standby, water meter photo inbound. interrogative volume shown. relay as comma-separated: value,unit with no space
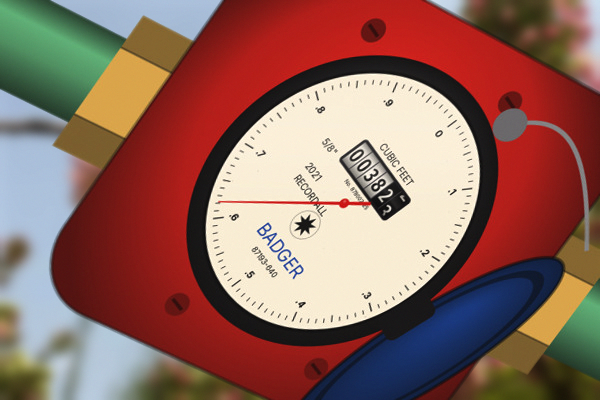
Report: 3822.62,ft³
